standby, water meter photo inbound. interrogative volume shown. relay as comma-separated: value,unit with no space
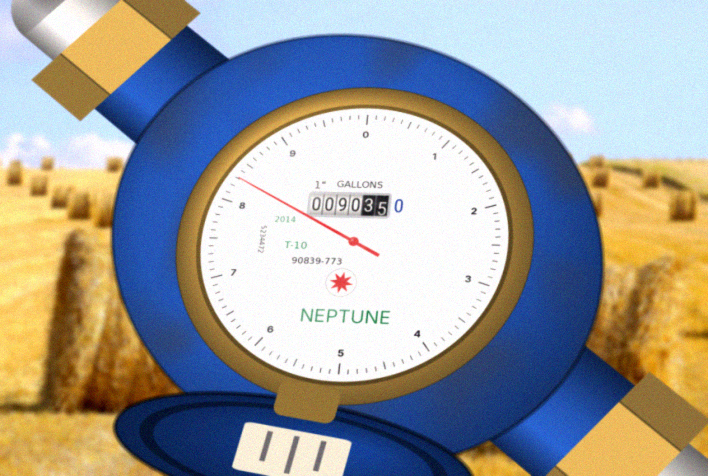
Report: 90348.3,gal
